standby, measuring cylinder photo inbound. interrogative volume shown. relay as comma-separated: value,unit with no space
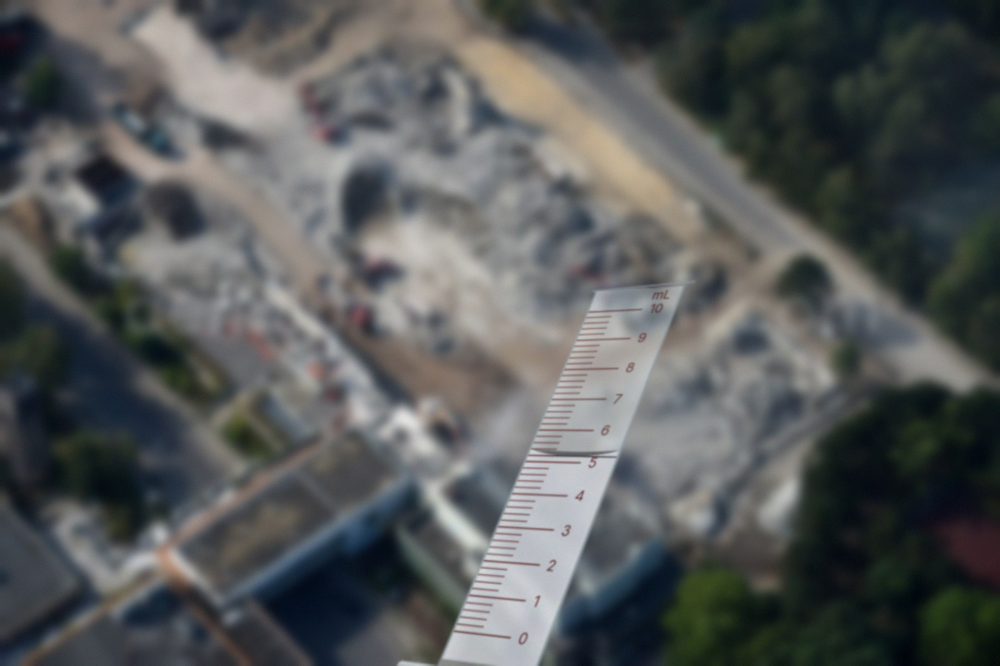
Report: 5.2,mL
